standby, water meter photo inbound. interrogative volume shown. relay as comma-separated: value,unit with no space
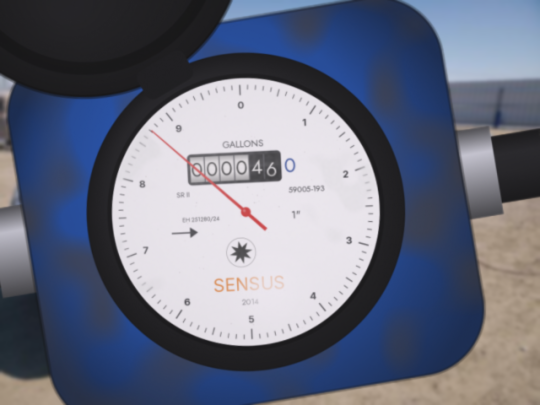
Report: 458.7,gal
